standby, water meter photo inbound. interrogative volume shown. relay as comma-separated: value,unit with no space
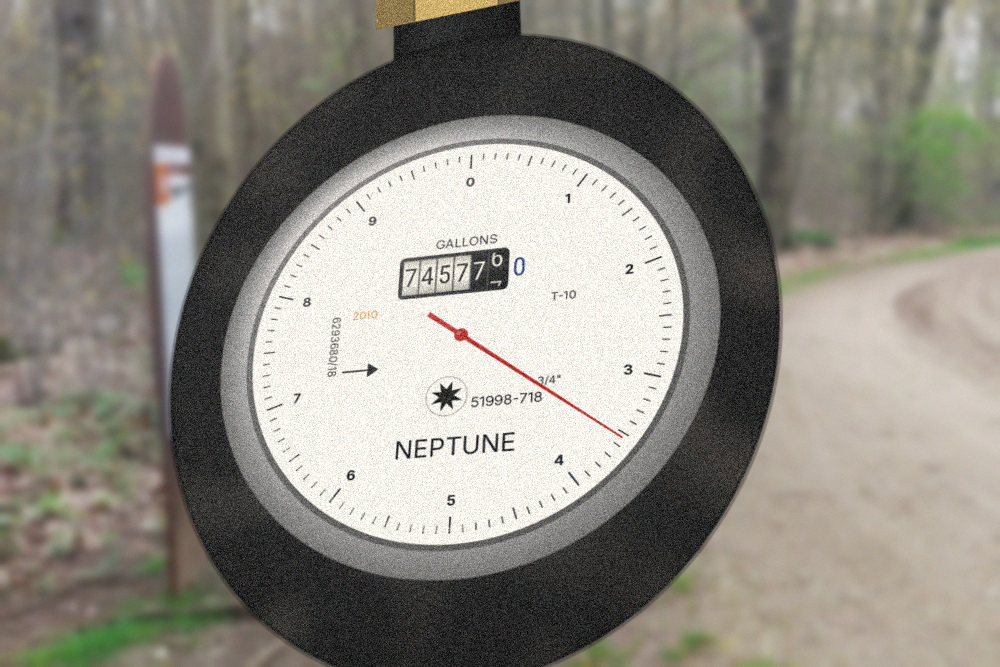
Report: 7457763.5,gal
